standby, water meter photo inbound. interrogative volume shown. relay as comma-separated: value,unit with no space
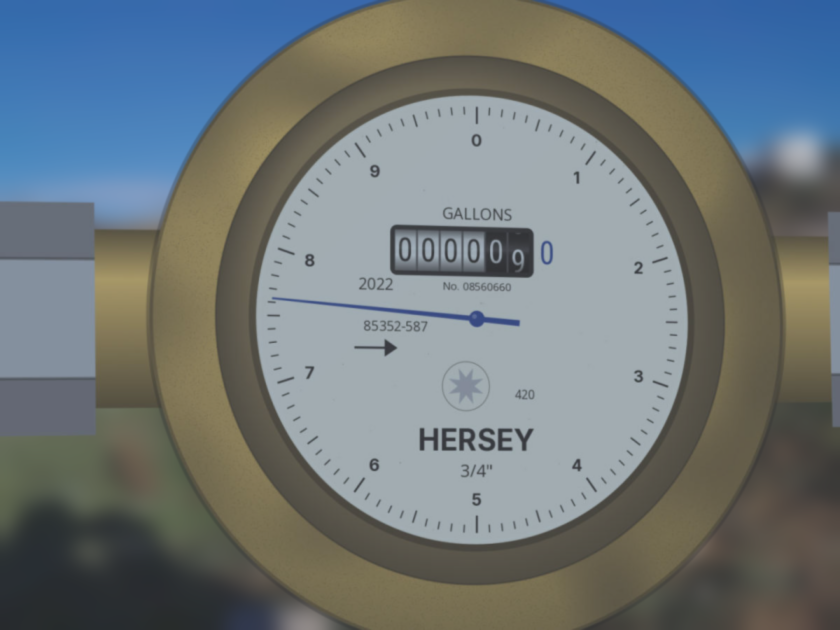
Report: 87.6,gal
